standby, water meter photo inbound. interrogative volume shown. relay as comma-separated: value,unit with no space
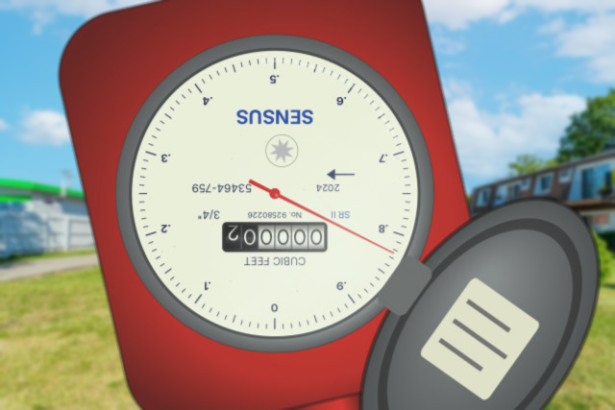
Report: 1.82,ft³
